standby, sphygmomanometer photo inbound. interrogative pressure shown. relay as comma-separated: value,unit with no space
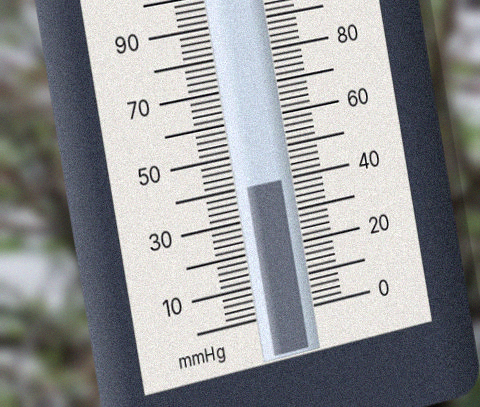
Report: 40,mmHg
